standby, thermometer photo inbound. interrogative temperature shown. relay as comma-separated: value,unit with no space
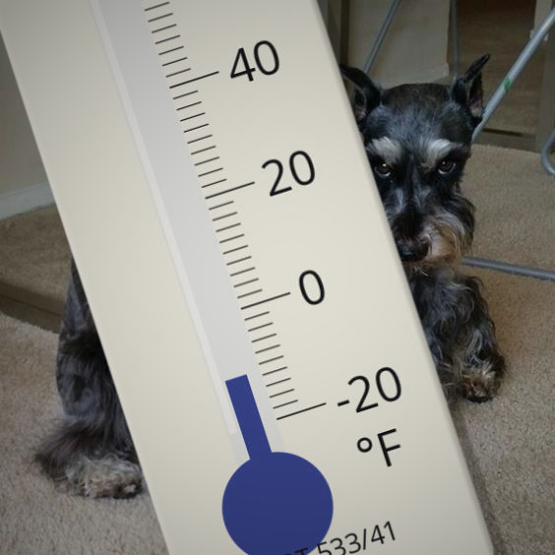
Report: -11,°F
